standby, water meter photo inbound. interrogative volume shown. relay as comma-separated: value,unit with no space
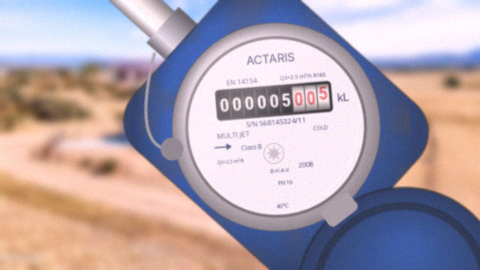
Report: 5.005,kL
